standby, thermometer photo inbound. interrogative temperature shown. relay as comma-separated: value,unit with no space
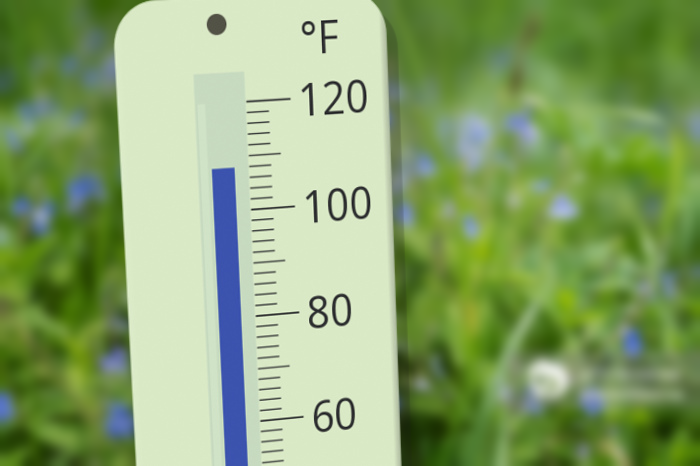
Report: 108,°F
